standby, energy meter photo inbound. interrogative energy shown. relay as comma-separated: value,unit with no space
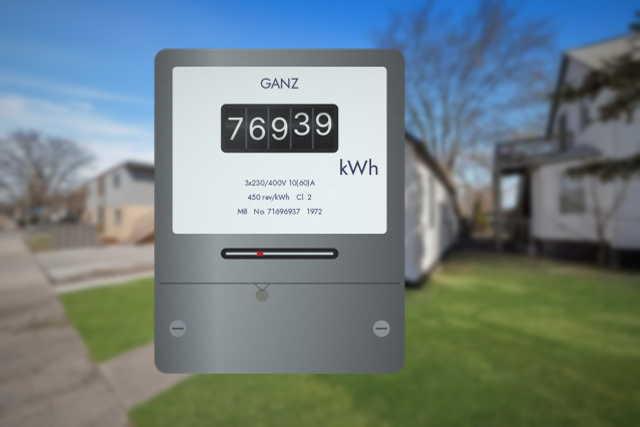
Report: 76939,kWh
